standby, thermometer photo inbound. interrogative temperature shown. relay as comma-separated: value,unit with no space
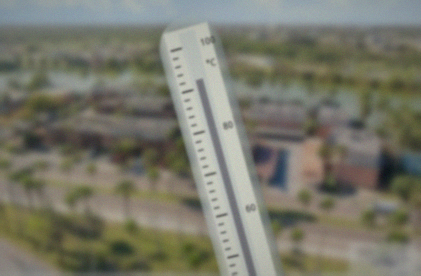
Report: 92,°C
